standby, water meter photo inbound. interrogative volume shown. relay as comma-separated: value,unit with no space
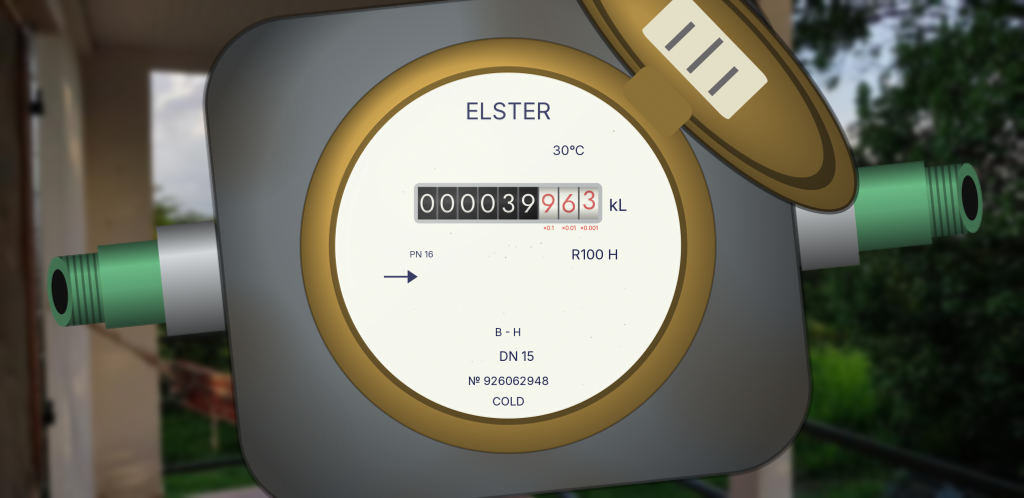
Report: 39.963,kL
